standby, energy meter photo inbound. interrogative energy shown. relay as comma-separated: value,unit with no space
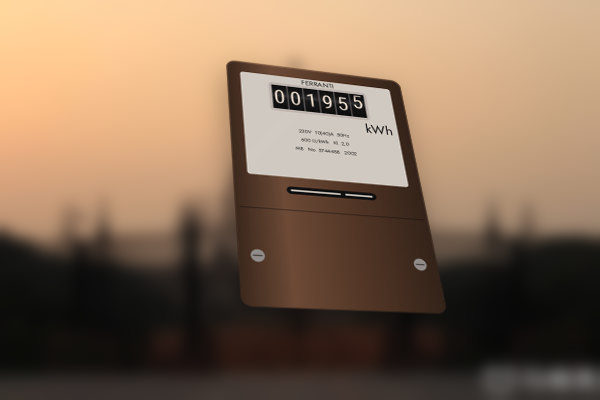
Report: 1955,kWh
